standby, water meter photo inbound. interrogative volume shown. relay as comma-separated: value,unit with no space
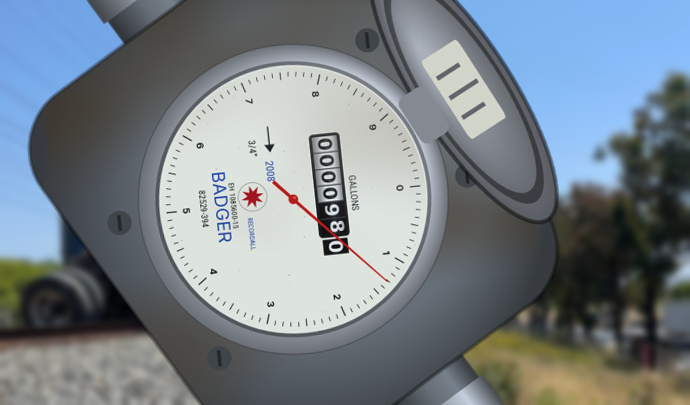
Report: 981.3,gal
